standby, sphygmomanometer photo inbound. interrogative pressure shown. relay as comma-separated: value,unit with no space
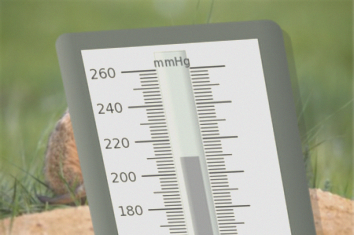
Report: 210,mmHg
